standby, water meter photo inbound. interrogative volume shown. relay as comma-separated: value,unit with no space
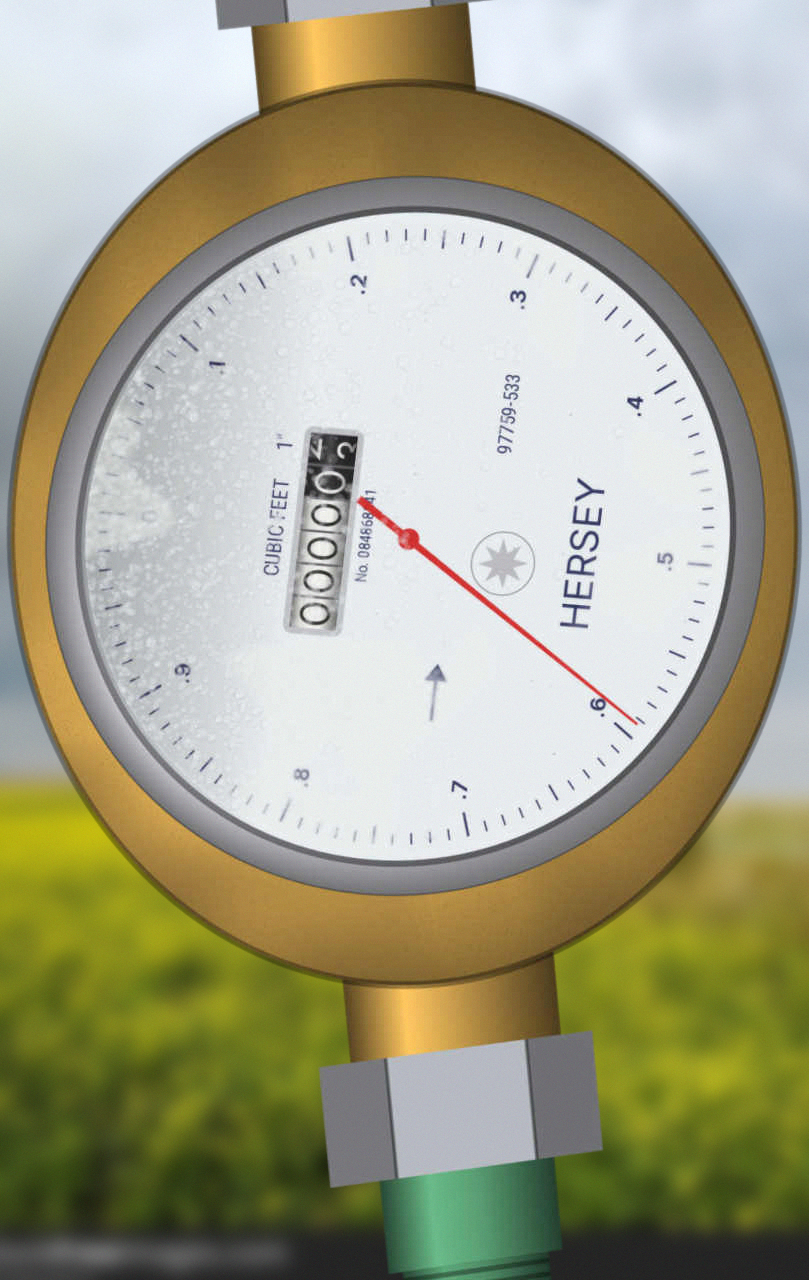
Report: 2.59,ft³
